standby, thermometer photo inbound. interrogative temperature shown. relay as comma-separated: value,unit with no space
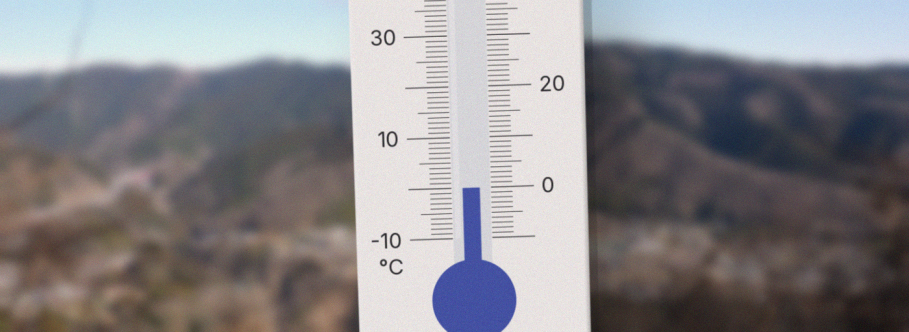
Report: 0,°C
